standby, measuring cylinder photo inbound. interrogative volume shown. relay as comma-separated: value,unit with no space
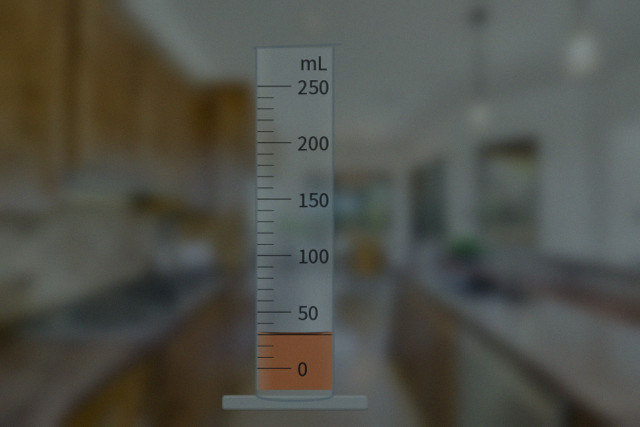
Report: 30,mL
